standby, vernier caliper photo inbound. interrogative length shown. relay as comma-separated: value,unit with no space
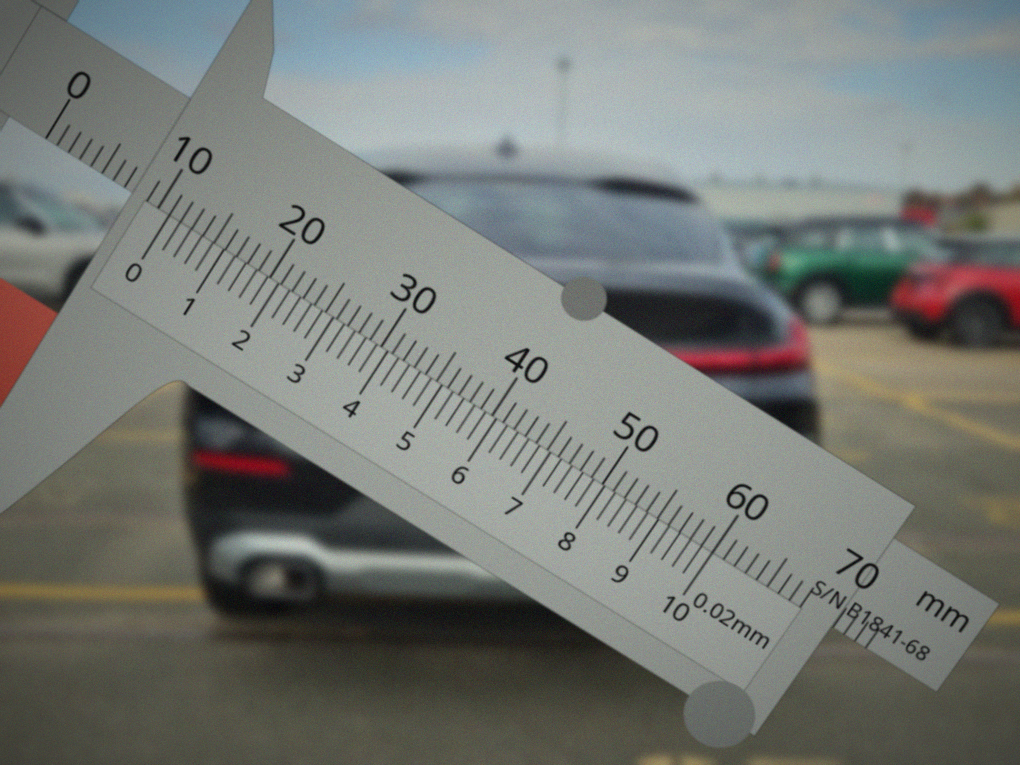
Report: 11.0,mm
